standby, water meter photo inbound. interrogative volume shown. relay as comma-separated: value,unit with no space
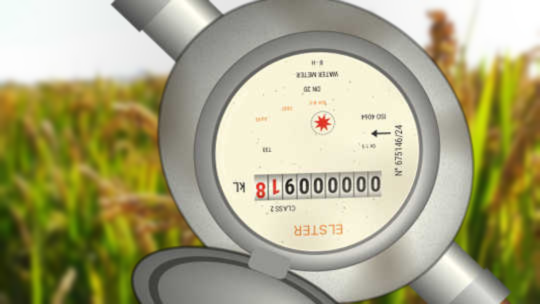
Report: 9.18,kL
